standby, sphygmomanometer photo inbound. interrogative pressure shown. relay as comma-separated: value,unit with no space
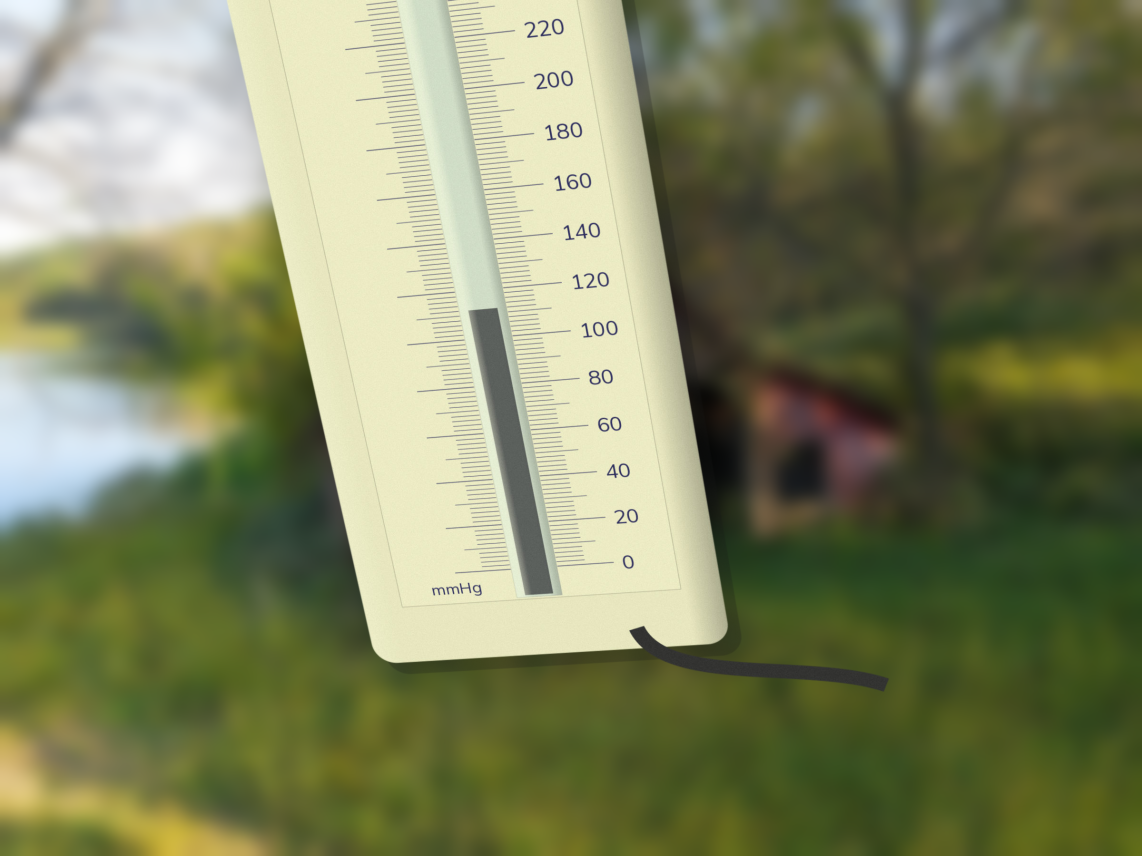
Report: 112,mmHg
